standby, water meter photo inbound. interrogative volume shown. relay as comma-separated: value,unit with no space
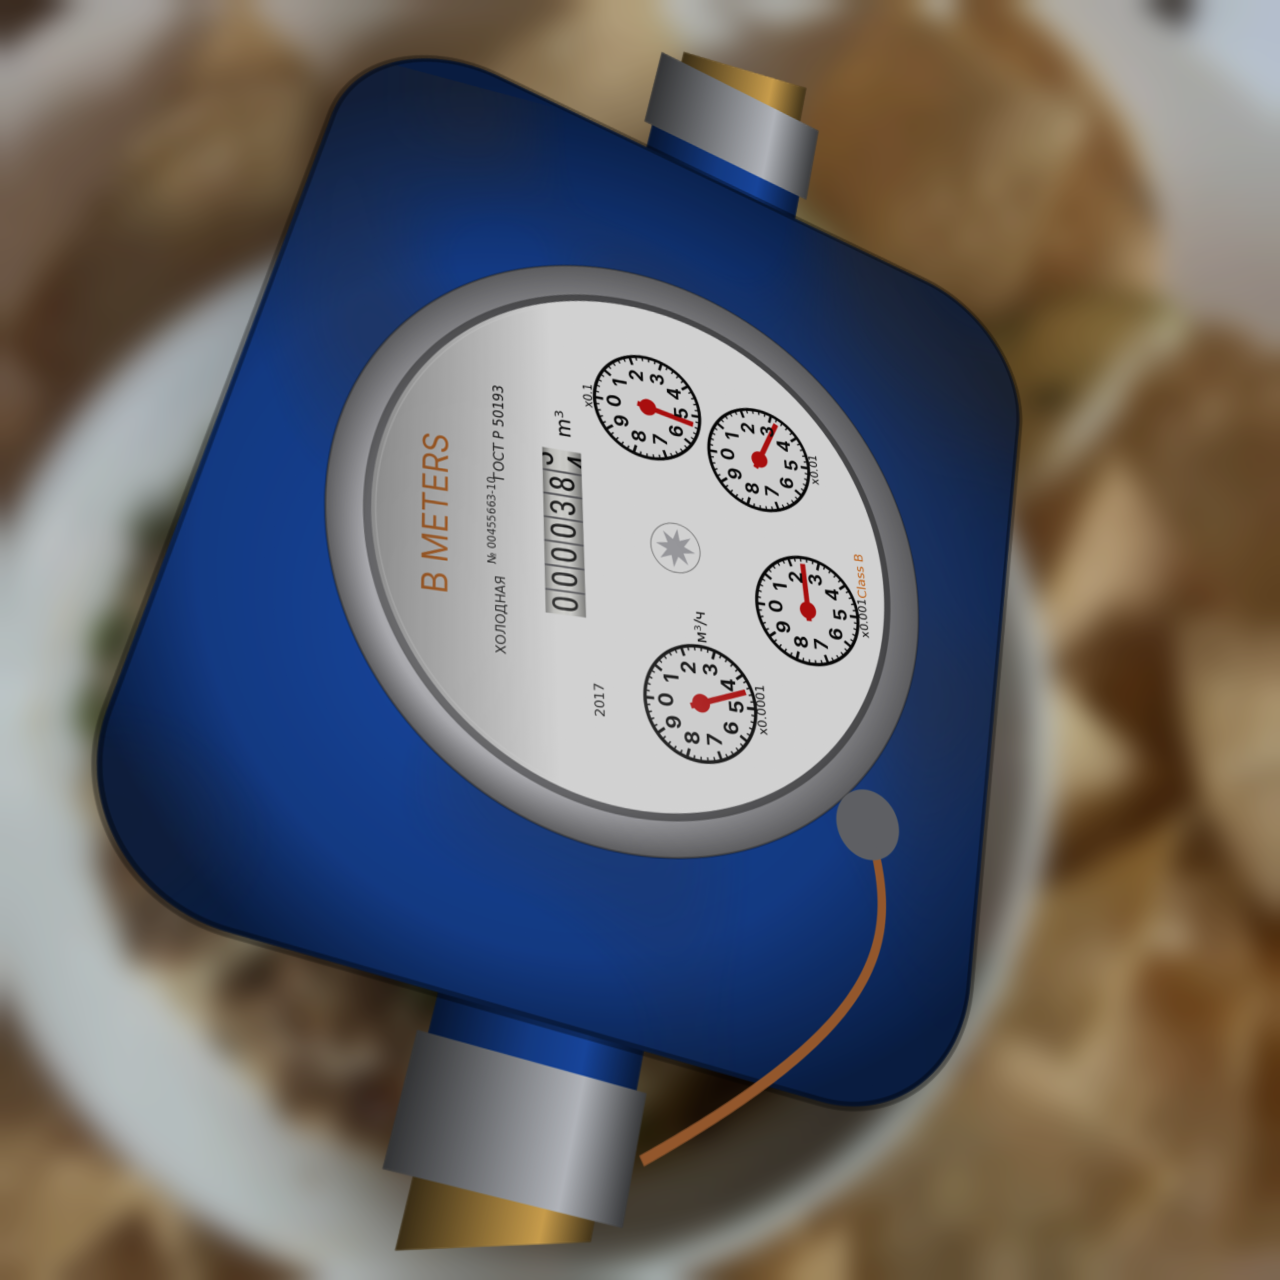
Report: 383.5324,m³
